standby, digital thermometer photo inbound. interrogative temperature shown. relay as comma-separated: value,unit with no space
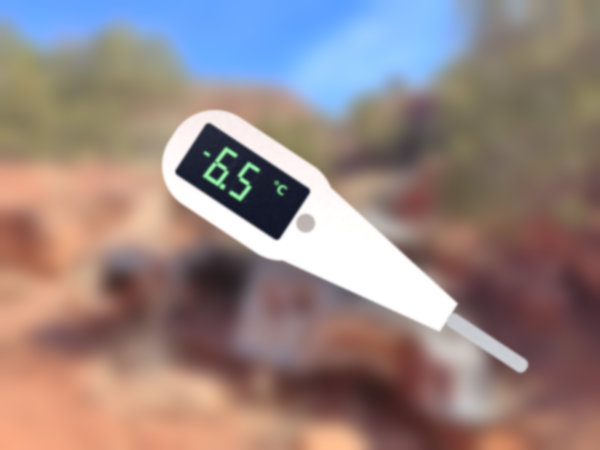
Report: -6.5,°C
